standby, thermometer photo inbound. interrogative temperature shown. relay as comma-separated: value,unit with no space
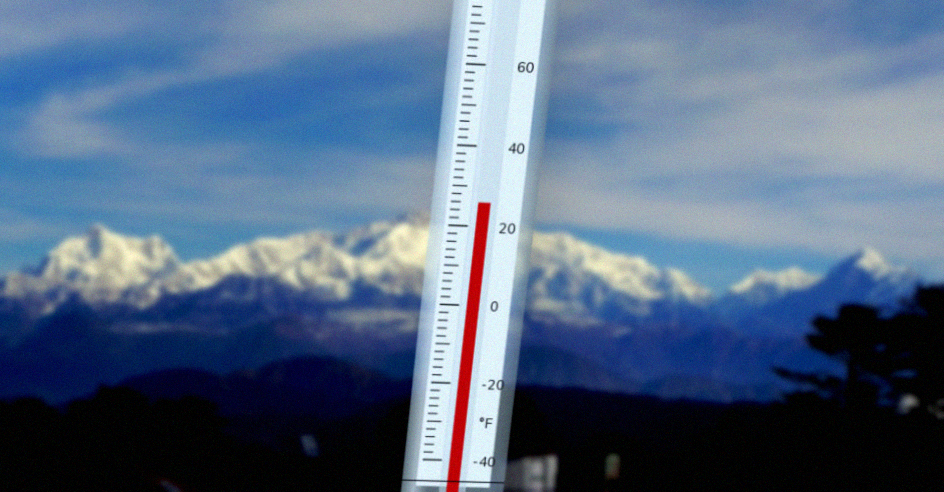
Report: 26,°F
